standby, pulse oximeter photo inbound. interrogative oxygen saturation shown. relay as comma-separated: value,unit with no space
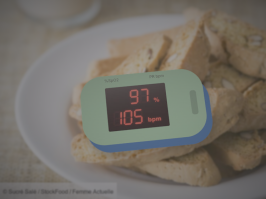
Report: 97,%
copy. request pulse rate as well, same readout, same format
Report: 105,bpm
